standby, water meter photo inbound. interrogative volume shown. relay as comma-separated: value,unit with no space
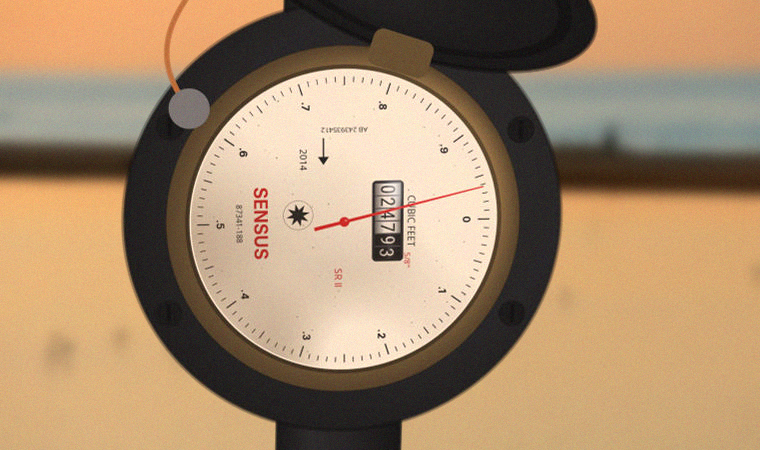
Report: 24792.96,ft³
